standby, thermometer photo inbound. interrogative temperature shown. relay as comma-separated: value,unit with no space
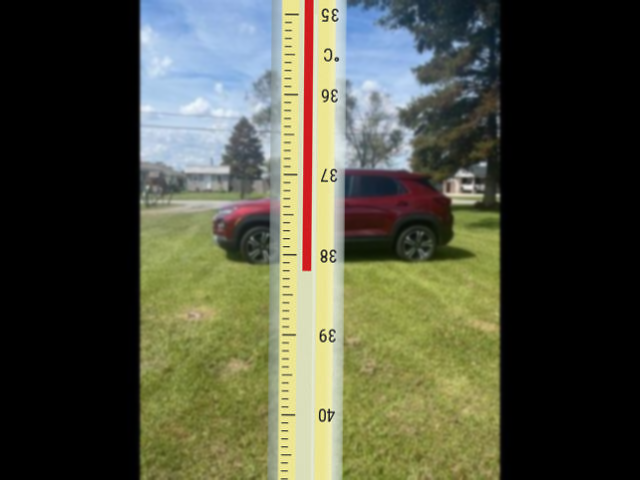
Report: 38.2,°C
